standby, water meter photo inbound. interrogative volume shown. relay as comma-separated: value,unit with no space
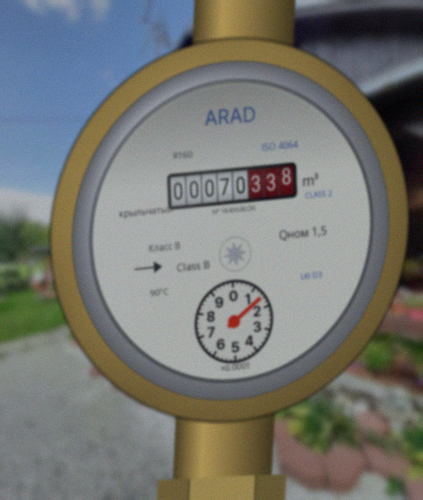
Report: 70.3381,m³
